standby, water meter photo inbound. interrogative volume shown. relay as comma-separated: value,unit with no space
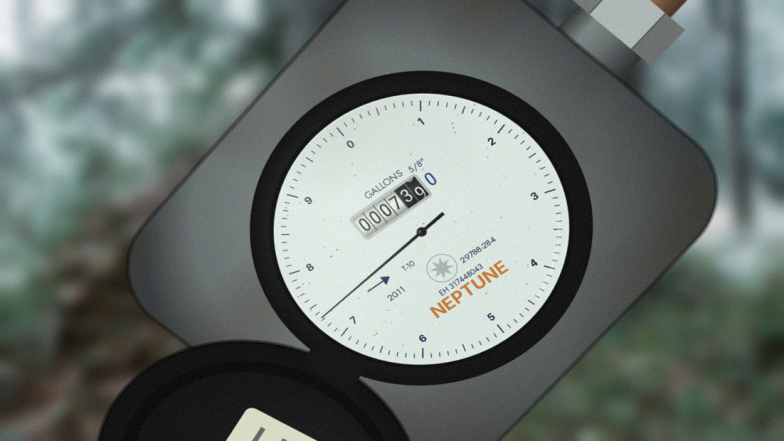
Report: 7387.3,gal
